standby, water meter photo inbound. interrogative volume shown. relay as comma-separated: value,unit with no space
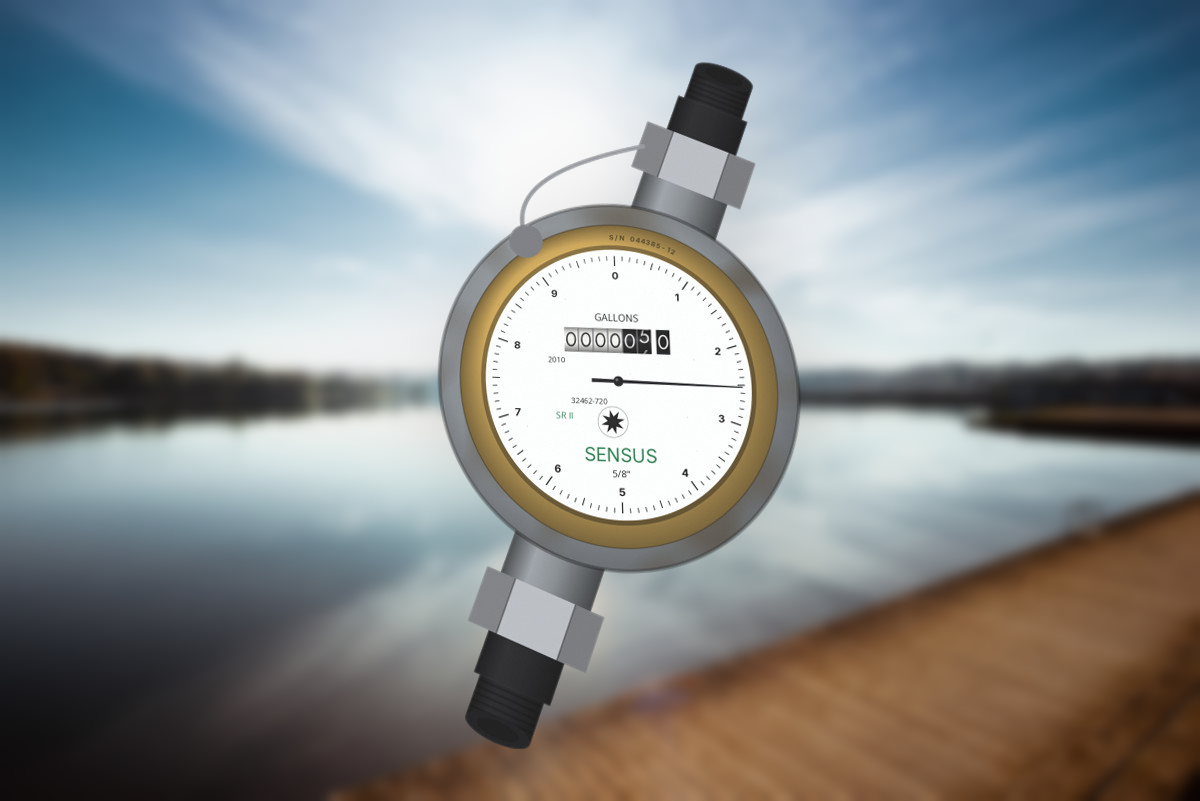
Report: 52.5,gal
